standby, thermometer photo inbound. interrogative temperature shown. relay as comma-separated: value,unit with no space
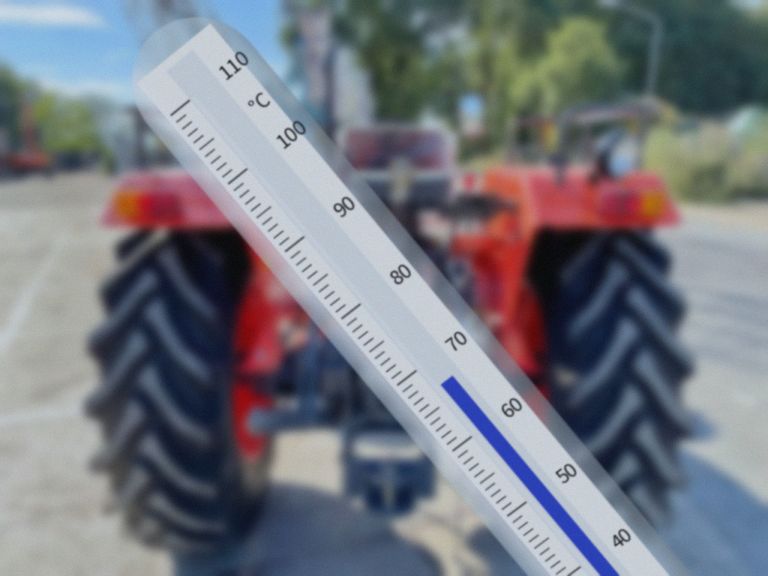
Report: 67,°C
